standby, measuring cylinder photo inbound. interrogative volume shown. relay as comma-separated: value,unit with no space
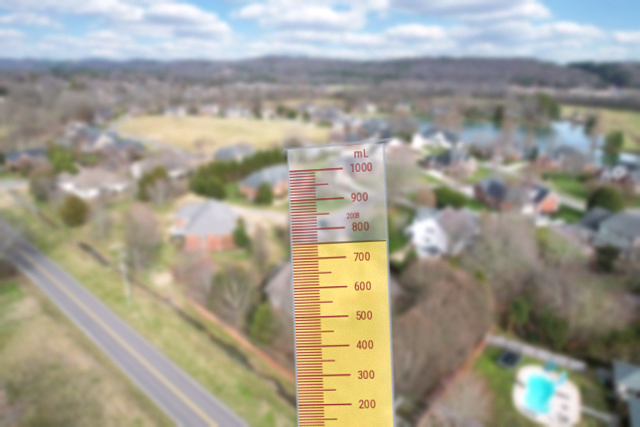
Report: 750,mL
